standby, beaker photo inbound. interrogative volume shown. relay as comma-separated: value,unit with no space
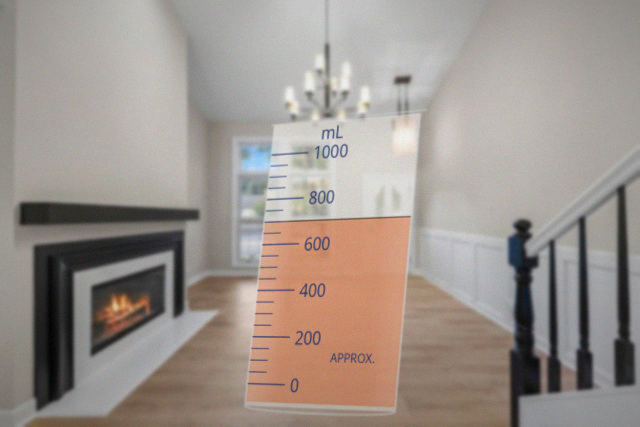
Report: 700,mL
